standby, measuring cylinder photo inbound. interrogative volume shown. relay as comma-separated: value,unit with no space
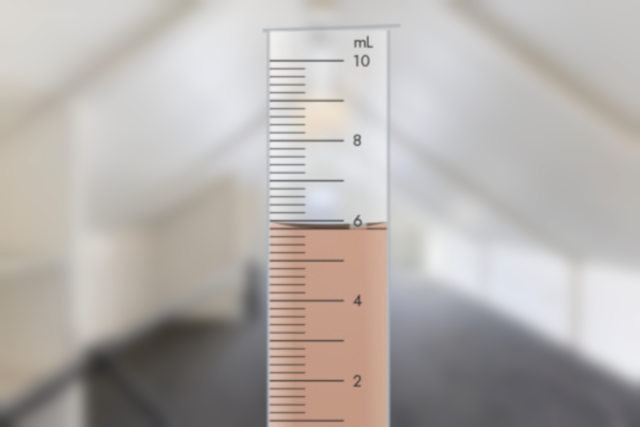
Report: 5.8,mL
